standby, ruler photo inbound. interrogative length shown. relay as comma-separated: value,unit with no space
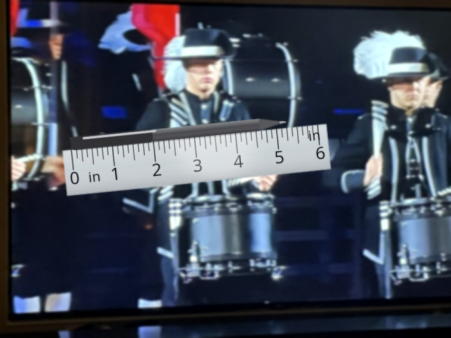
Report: 5.25,in
